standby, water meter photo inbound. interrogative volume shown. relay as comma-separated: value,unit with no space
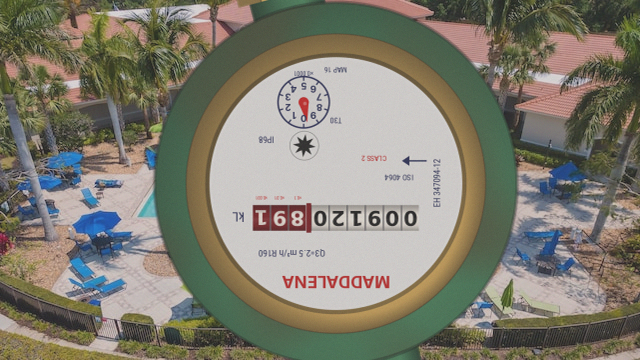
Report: 9120.8909,kL
